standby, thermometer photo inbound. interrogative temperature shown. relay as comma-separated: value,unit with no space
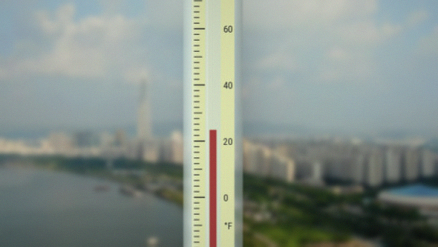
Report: 24,°F
